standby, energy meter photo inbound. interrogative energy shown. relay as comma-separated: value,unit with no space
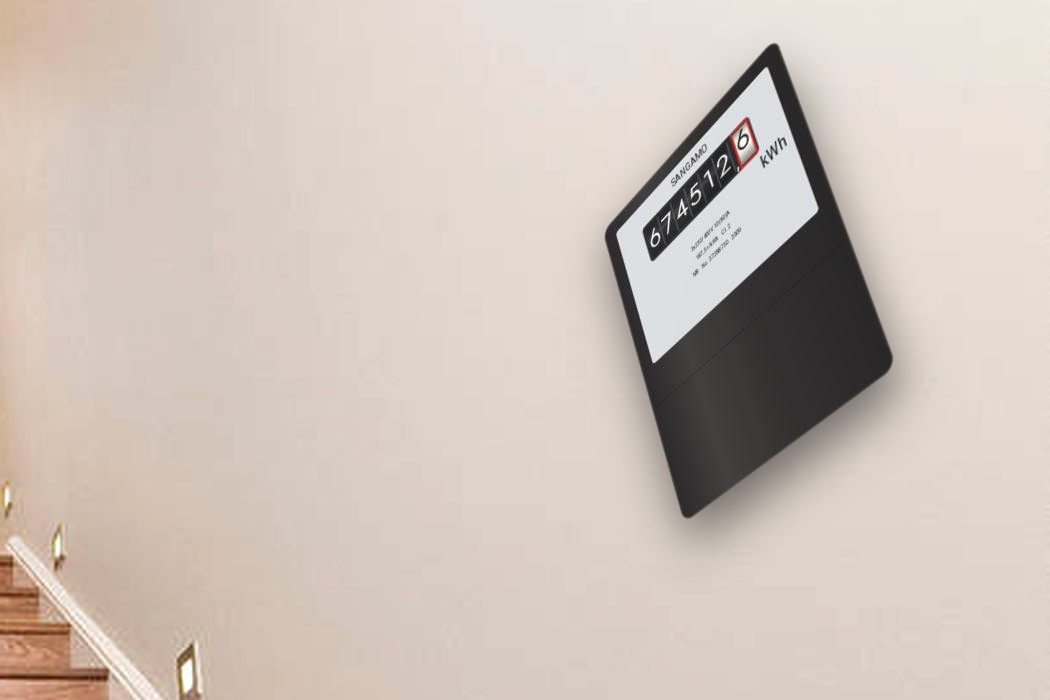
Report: 674512.6,kWh
